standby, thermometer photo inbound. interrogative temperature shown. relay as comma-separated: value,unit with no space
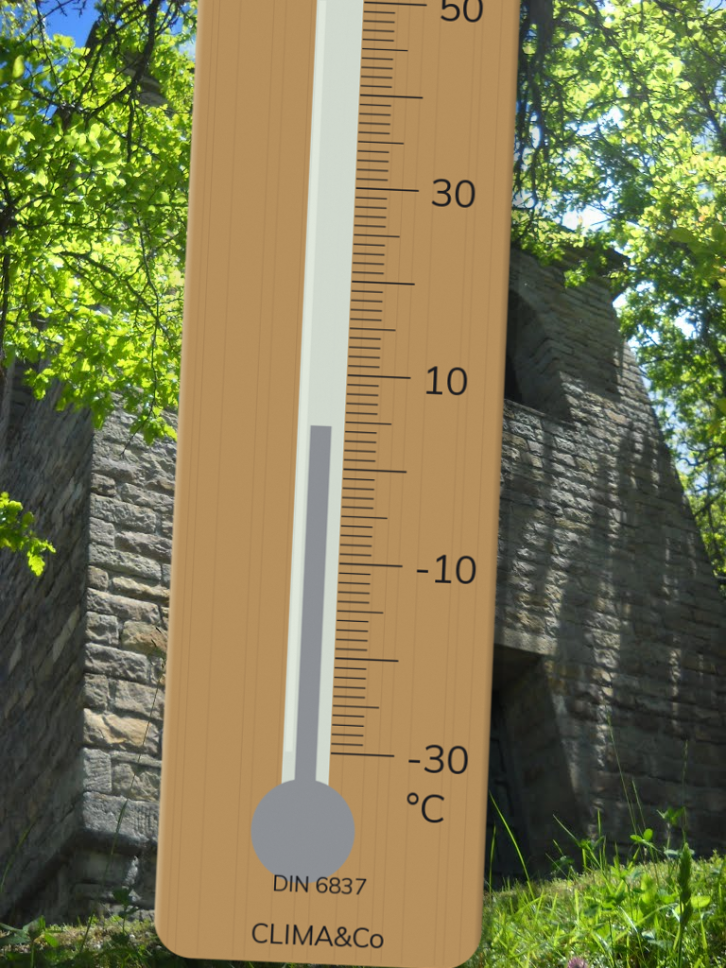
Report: 4.5,°C
